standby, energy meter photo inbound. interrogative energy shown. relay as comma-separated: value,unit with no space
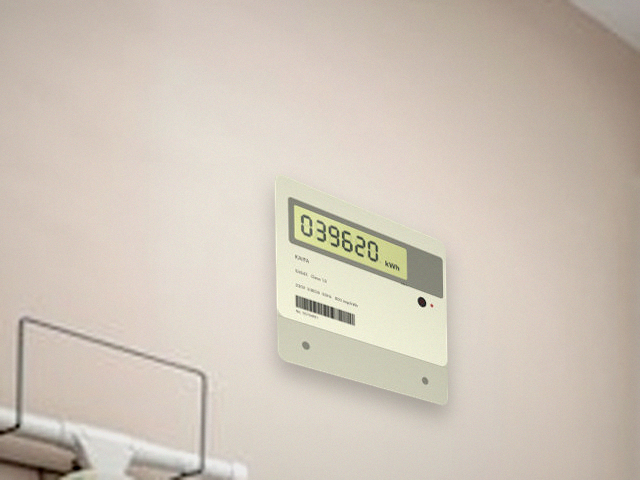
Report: 39620,kWh
